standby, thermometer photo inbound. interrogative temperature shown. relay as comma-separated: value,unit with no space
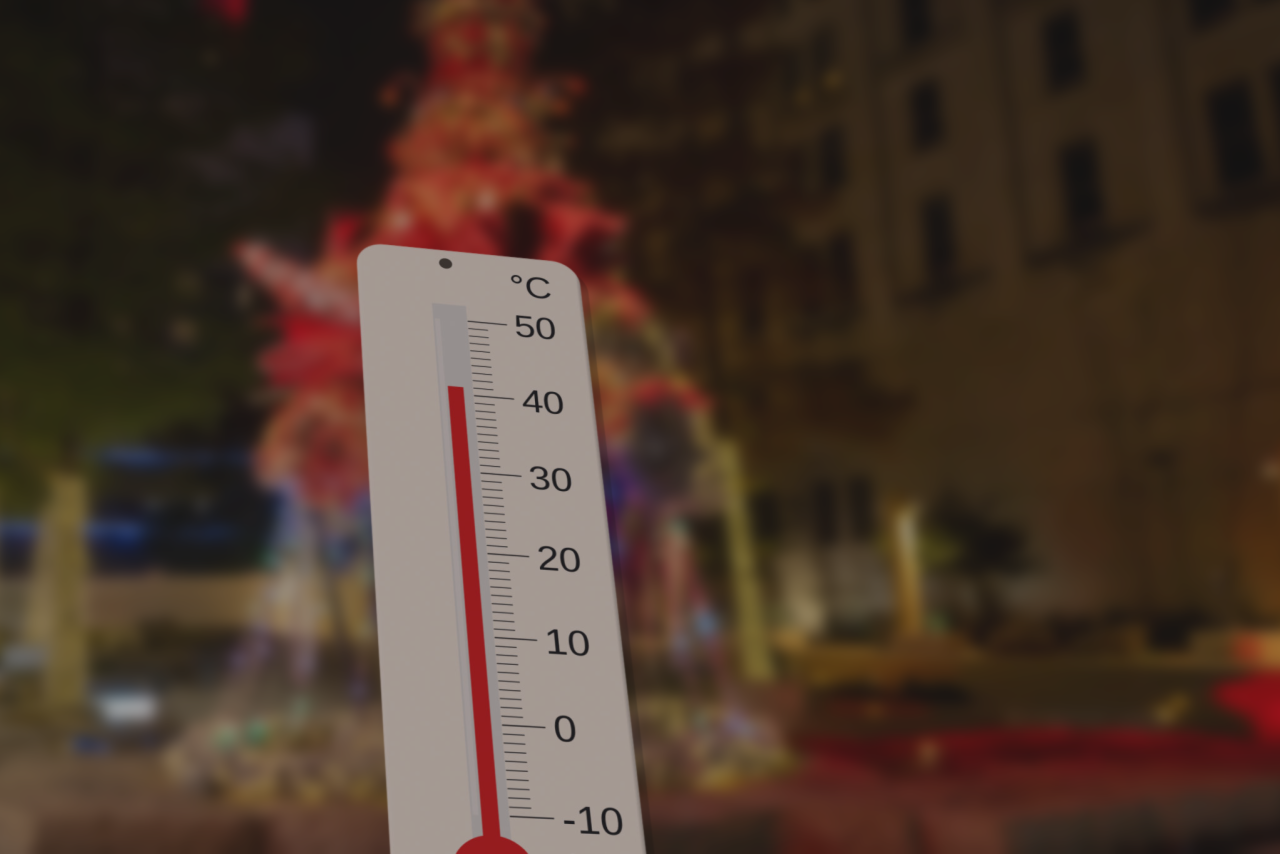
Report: 41,°C
